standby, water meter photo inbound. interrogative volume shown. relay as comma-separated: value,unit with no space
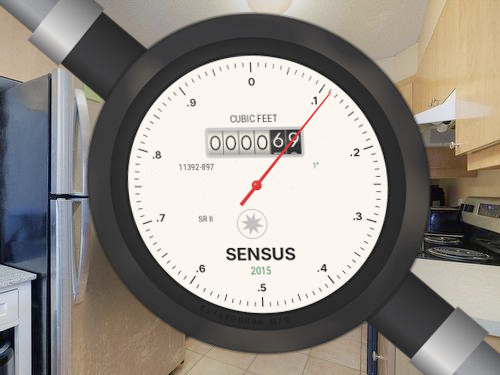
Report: 69.11,ft³
